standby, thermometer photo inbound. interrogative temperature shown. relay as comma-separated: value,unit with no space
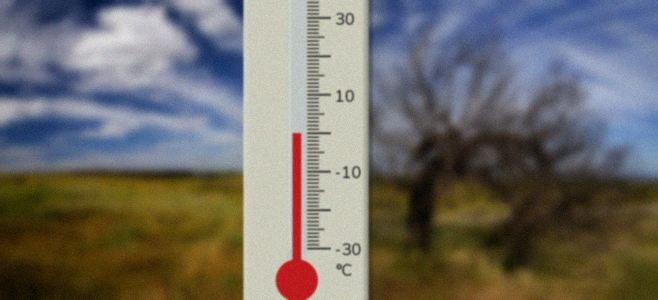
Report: 0,°C
